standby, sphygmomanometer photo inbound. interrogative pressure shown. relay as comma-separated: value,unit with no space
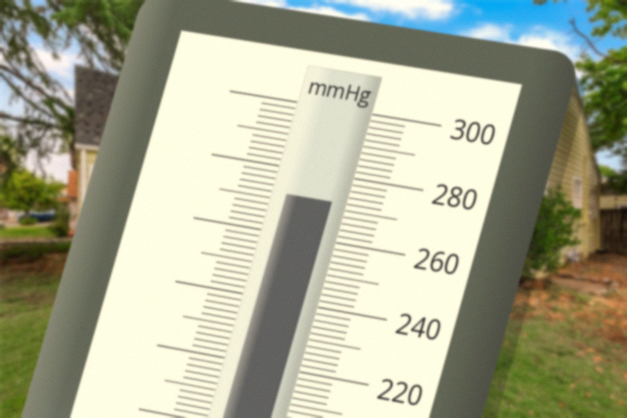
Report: 272,mmHg
